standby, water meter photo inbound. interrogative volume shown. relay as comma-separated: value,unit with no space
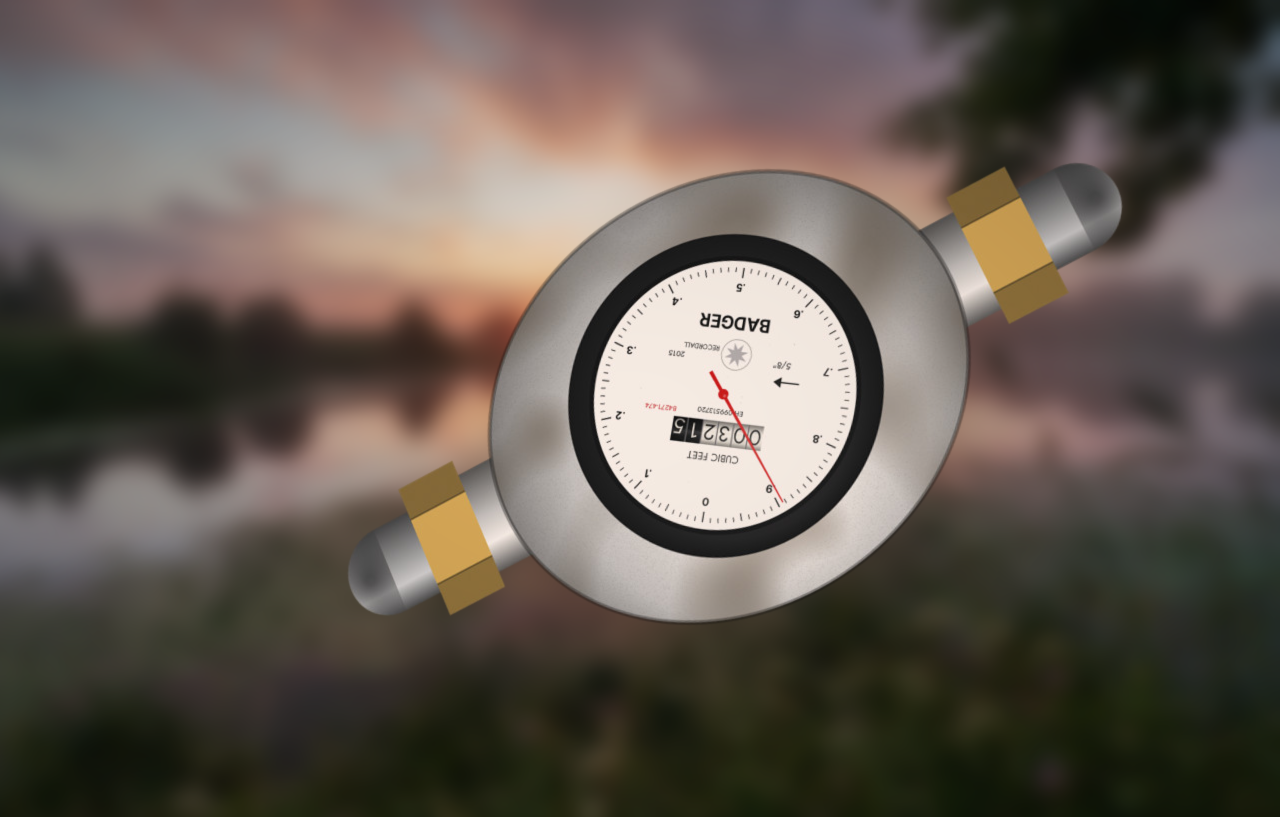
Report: 3214.89,ft³
